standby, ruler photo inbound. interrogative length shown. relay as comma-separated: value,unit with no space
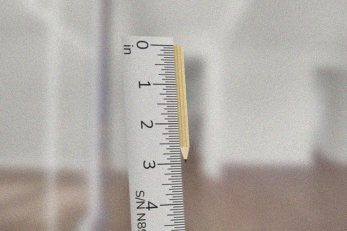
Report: 3,in
